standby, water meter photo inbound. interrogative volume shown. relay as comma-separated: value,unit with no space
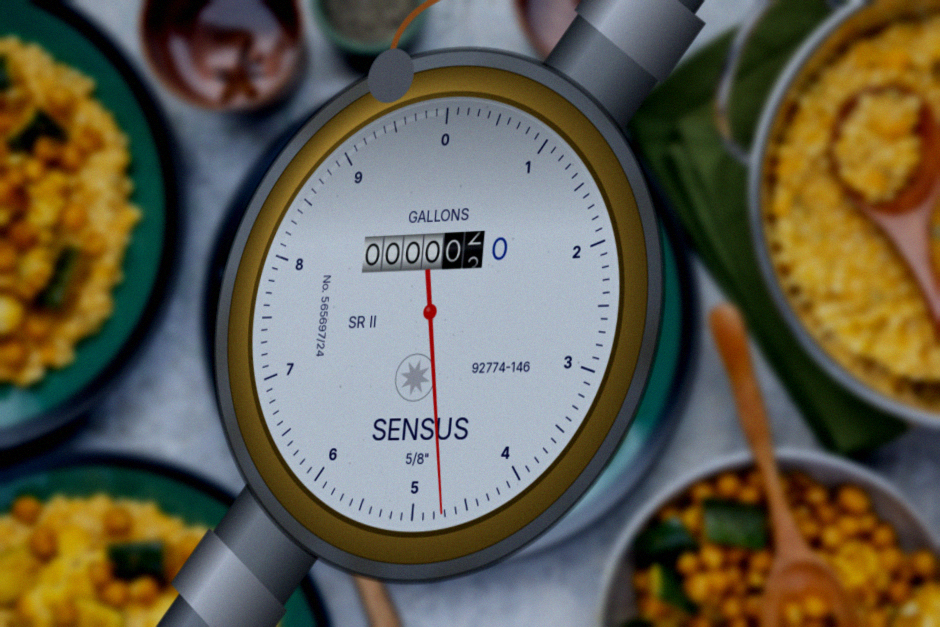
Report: 24.7,gal
